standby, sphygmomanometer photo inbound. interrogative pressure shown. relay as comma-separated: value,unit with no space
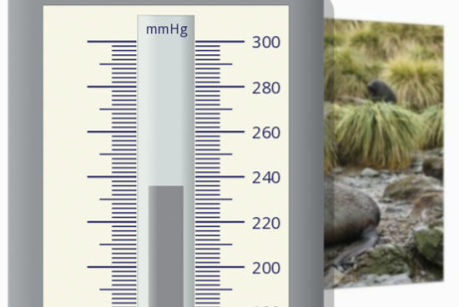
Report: 236,mmHg
